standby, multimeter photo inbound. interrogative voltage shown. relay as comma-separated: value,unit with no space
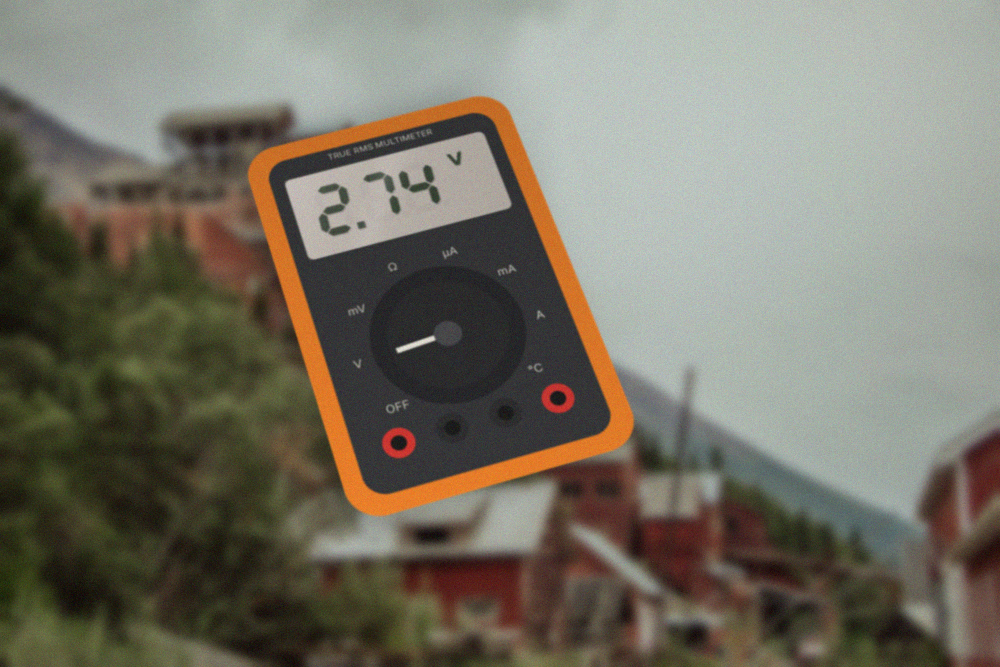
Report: 2.74,V
